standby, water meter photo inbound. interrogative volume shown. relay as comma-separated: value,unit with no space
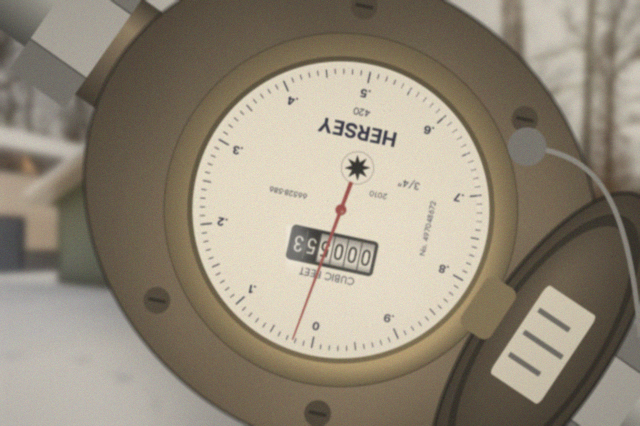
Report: 553.02,ft³
